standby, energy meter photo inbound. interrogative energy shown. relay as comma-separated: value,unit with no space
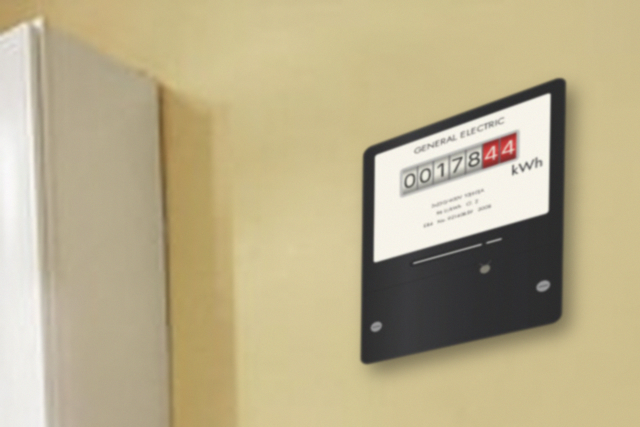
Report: 178.44,kWh
